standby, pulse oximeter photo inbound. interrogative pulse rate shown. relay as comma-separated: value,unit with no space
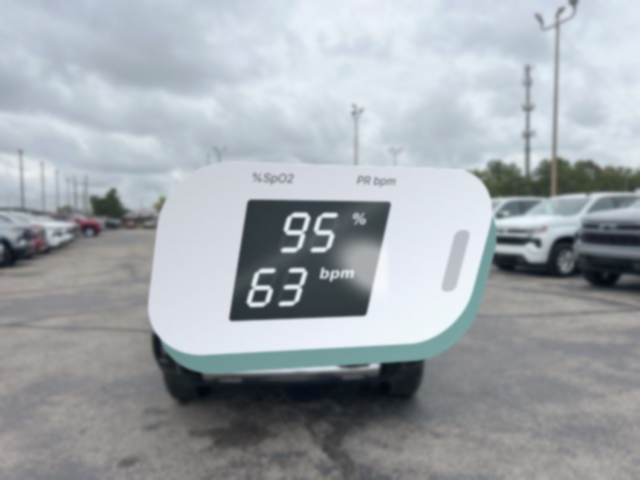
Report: 63,bpm
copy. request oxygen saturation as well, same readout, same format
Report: 95,%
